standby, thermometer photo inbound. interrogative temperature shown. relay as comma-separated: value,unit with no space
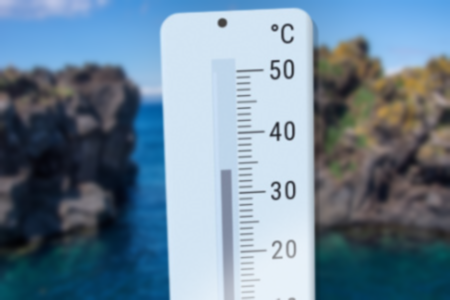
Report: 34,°C
